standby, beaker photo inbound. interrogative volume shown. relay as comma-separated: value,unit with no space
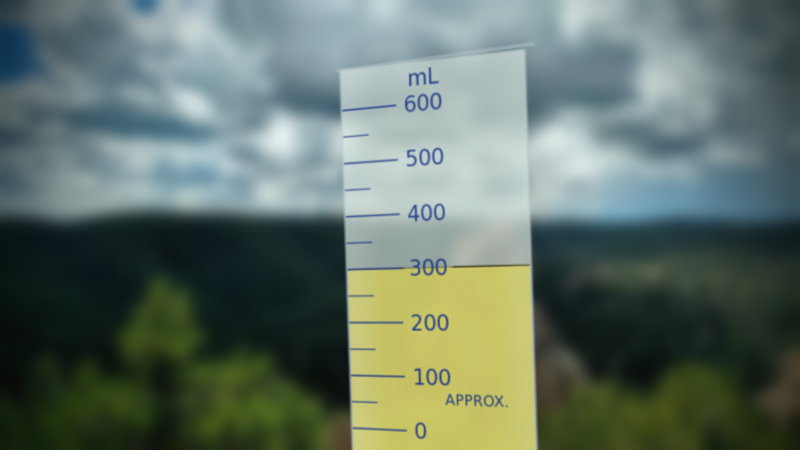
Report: 300,mL
